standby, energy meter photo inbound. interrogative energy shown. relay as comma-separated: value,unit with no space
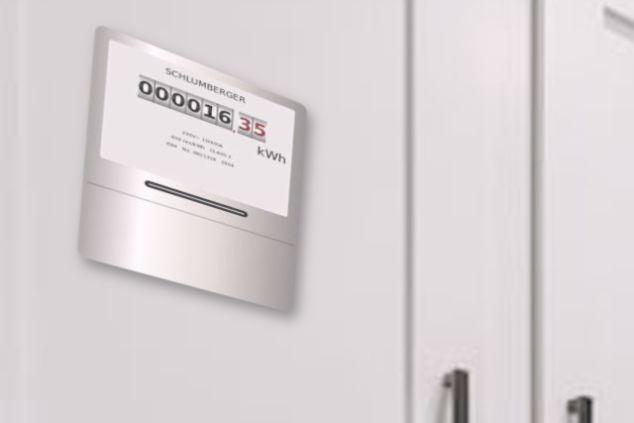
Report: 16.35,kWh
